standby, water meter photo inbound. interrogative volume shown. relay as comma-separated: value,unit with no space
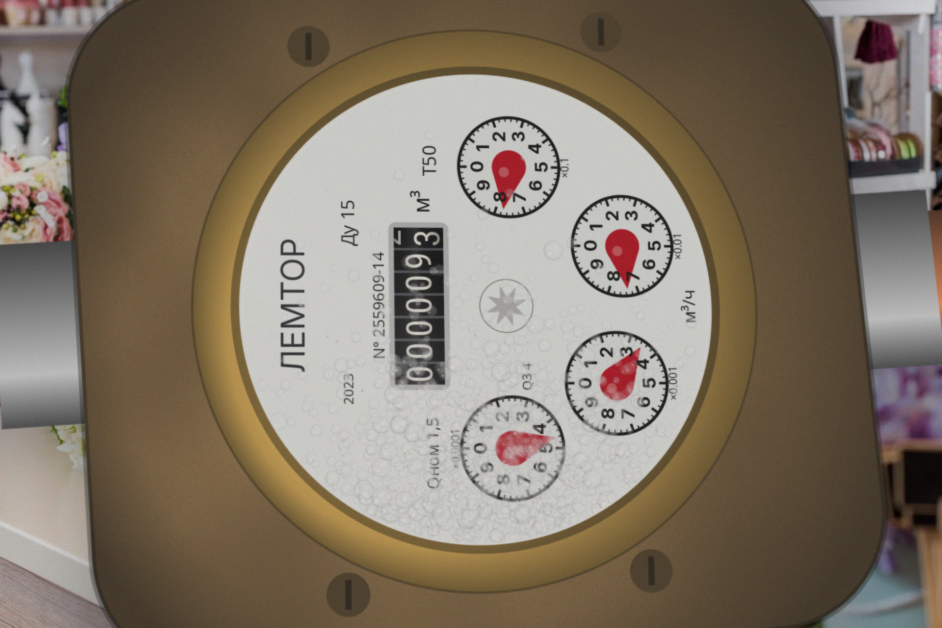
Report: 92.7734,m³
